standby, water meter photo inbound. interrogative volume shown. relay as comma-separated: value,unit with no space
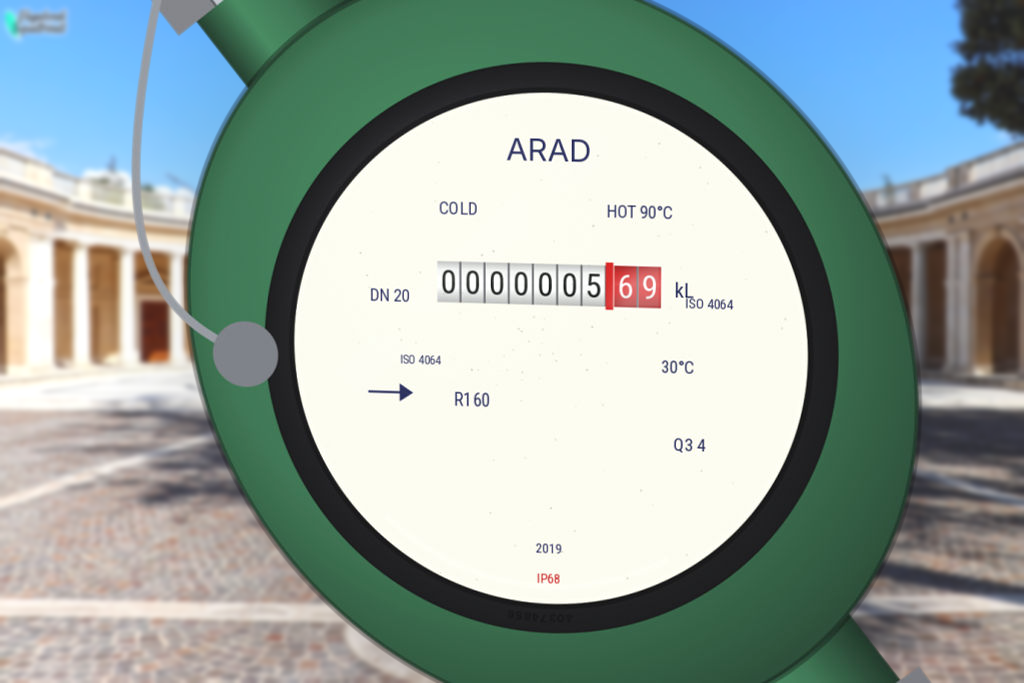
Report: 5.69,kL
